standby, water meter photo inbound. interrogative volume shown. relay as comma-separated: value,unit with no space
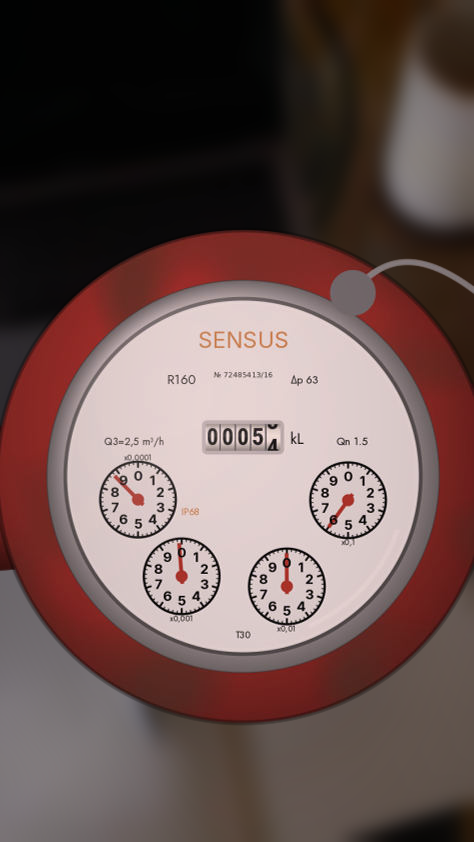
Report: 53.5998,kL
